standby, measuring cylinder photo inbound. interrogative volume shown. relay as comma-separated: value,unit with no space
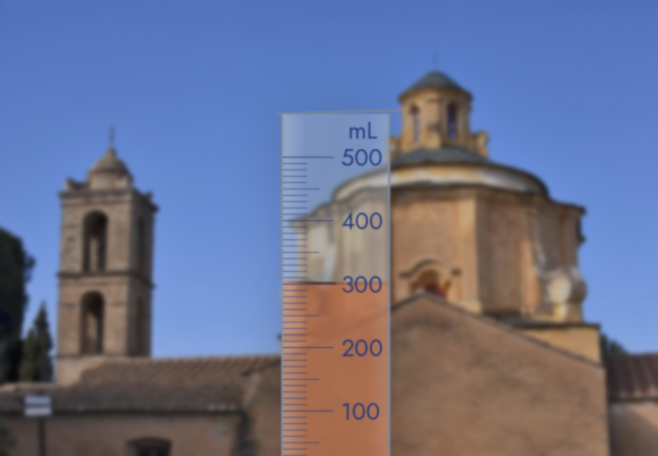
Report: 300,mL
